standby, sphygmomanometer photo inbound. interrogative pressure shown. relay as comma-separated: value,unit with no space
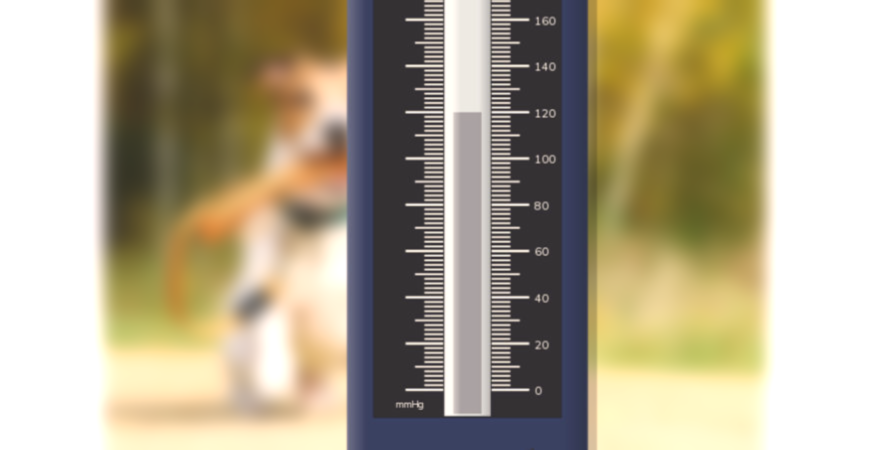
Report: 120,mmHg
